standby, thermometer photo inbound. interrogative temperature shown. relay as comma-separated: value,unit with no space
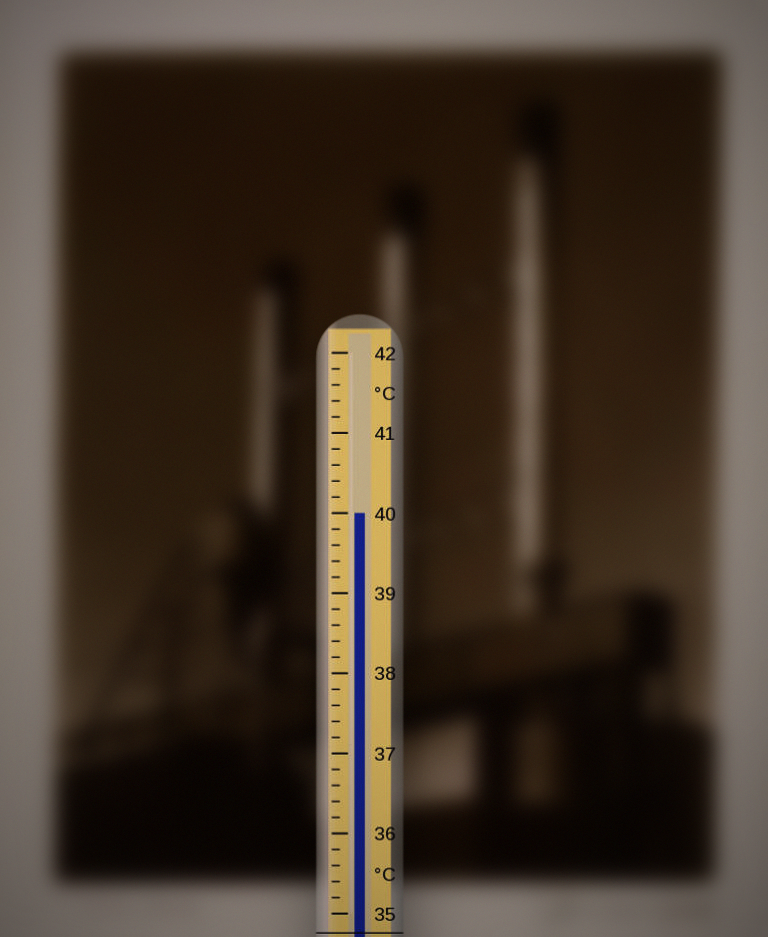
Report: 40,°C
